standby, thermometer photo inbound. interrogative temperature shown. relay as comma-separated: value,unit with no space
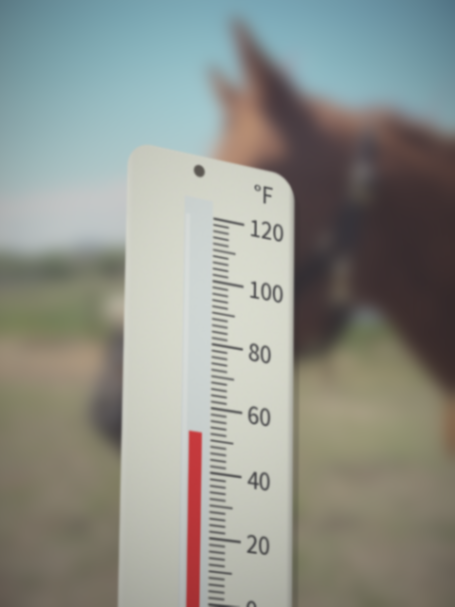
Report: 52,°F
